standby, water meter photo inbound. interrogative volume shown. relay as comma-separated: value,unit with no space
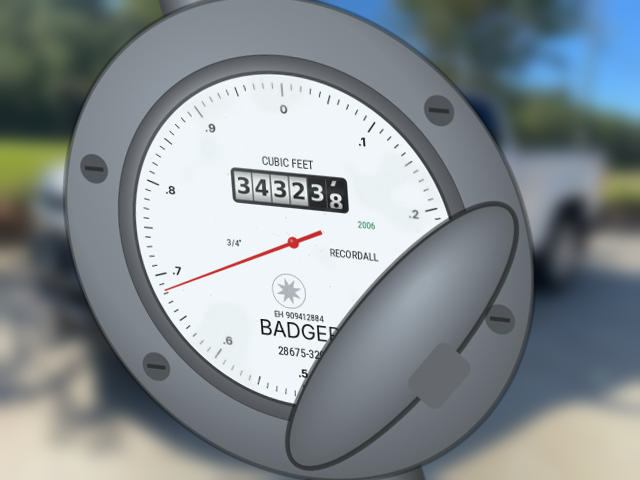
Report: 343237.68,ft³
